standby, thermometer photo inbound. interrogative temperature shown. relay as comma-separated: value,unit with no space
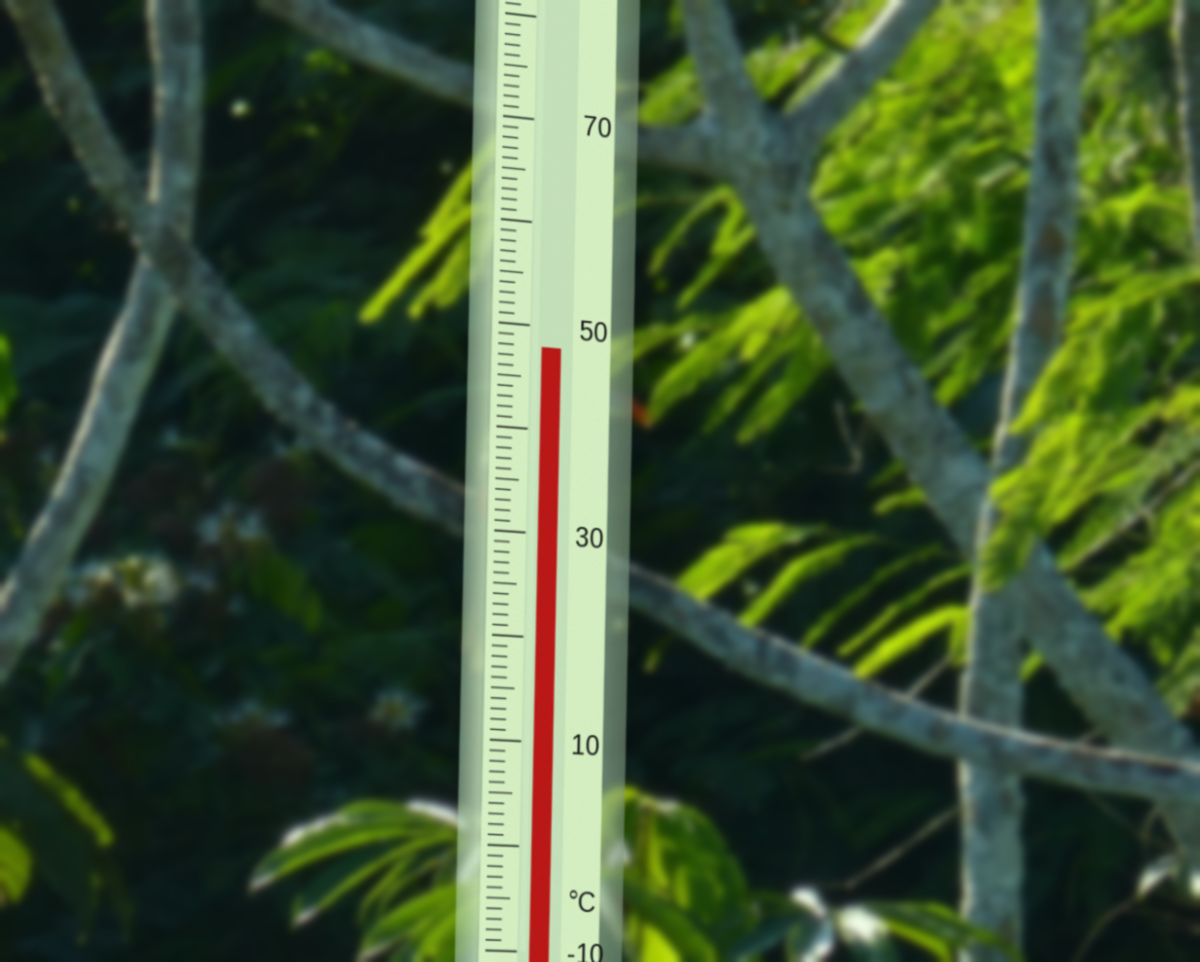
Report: 48,°C
